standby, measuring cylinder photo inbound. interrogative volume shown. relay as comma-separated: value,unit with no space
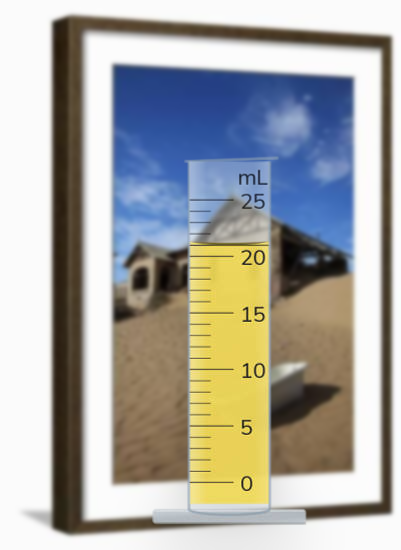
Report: 21,mL
